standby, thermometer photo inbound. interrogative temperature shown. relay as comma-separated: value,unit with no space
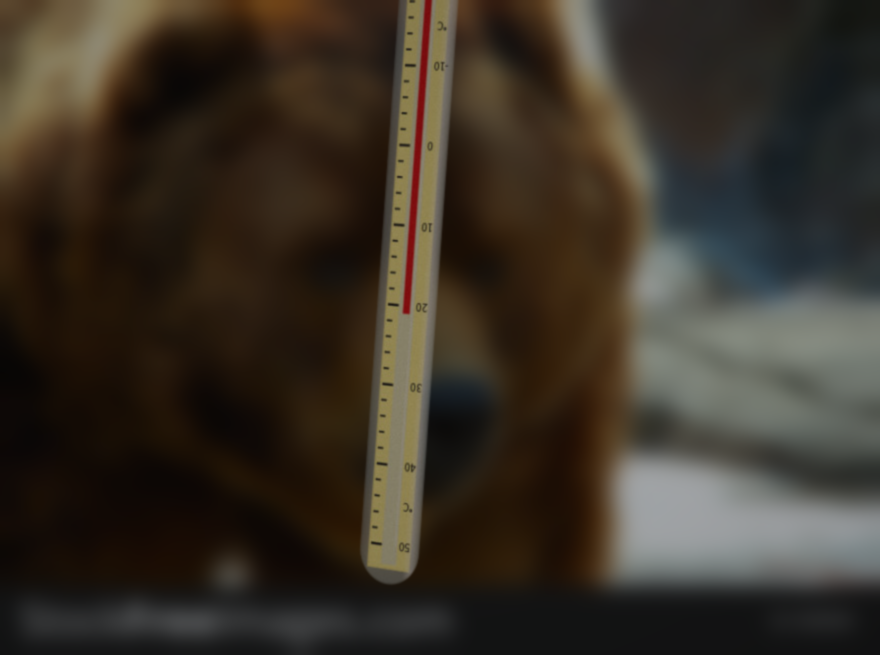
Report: 21,°C
